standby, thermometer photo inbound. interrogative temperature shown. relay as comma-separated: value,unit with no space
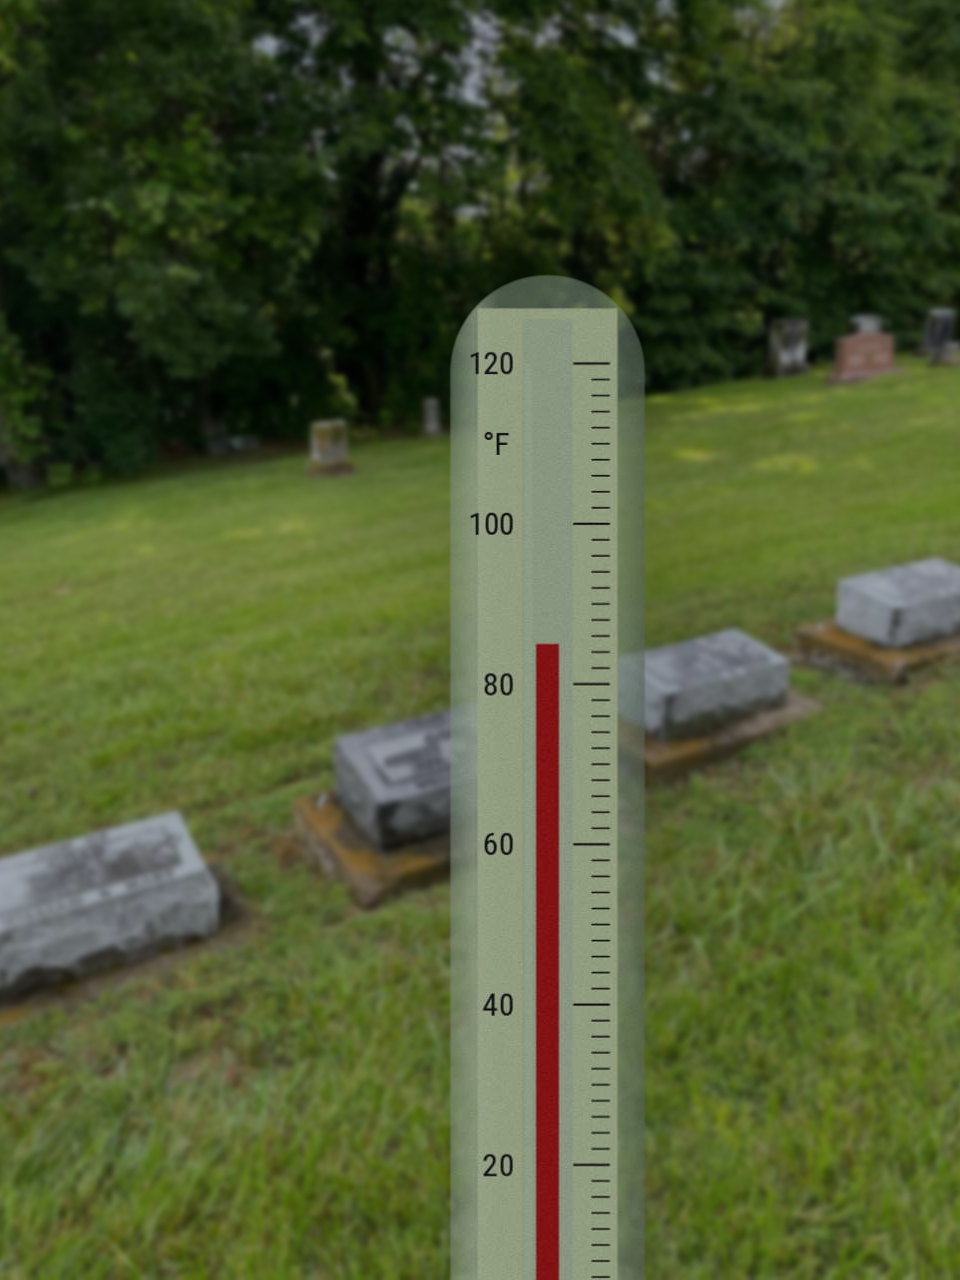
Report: 85,°F
